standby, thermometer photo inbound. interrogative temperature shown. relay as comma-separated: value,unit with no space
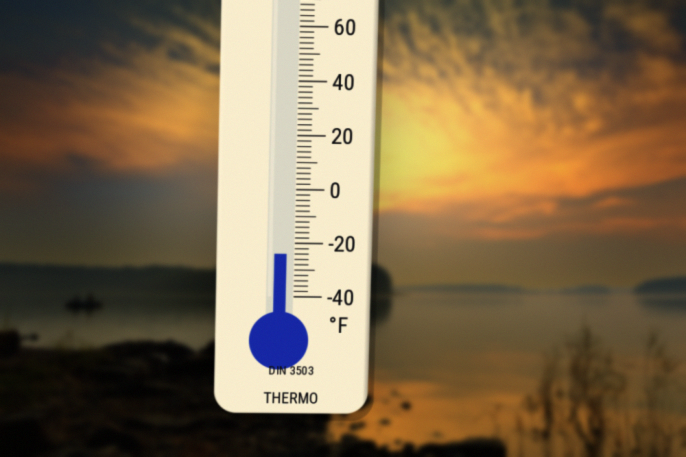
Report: -24,°F
